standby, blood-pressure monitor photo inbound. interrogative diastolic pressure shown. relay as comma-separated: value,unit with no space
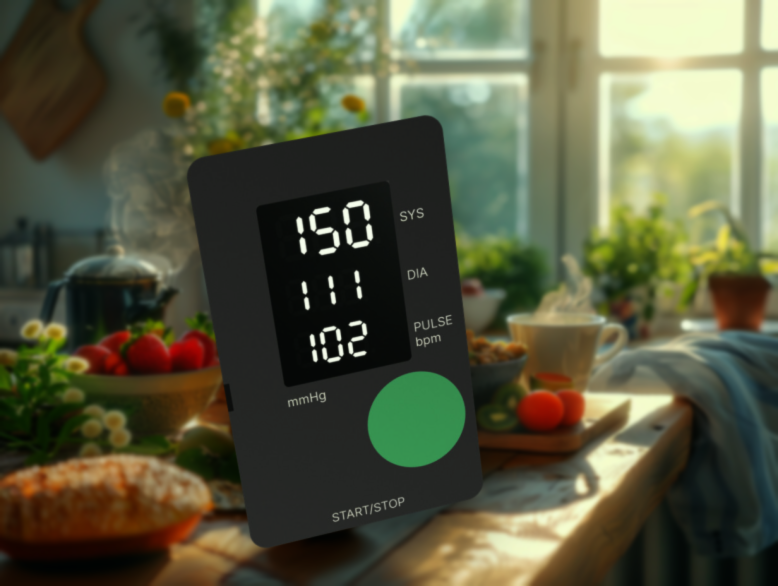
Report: 111,mmHg
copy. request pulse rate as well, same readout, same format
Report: 102,bpm
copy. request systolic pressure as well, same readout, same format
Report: 150,mmHg
